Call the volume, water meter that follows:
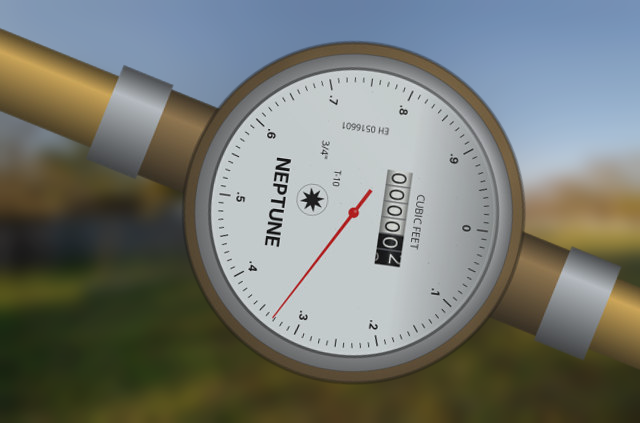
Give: 2.33 ft³
